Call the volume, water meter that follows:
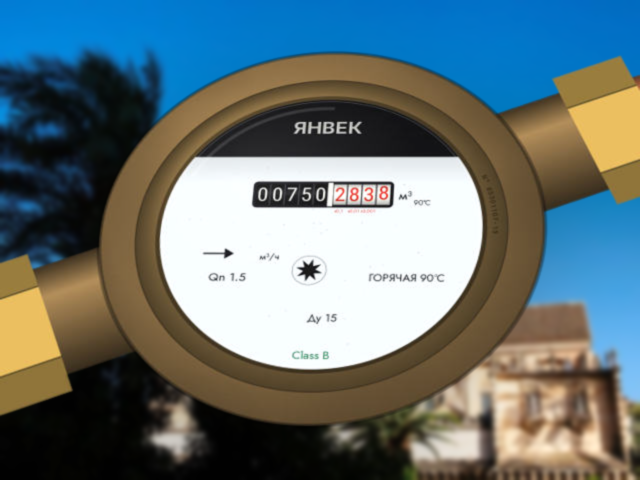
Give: 750.2838 m³
